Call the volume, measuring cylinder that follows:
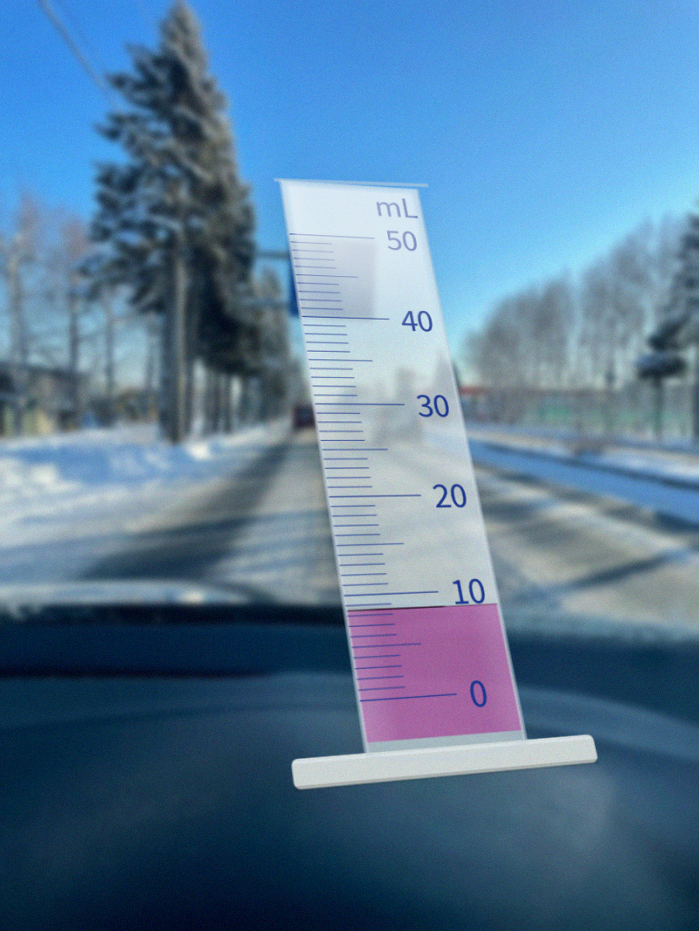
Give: 8.5 mL
